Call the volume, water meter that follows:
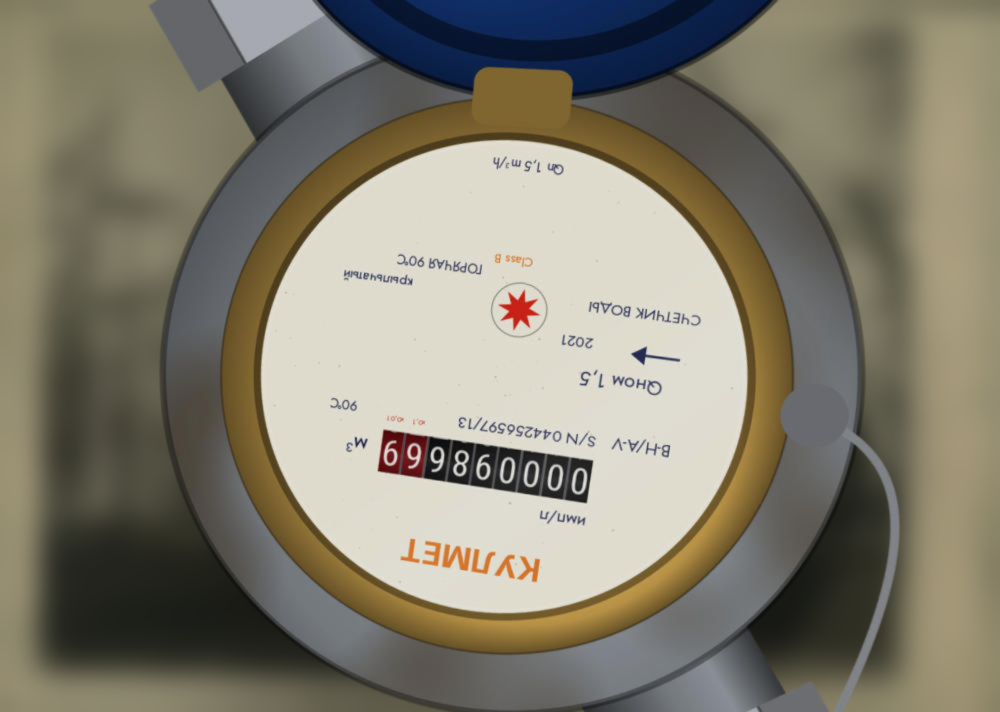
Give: 986.69 m³
